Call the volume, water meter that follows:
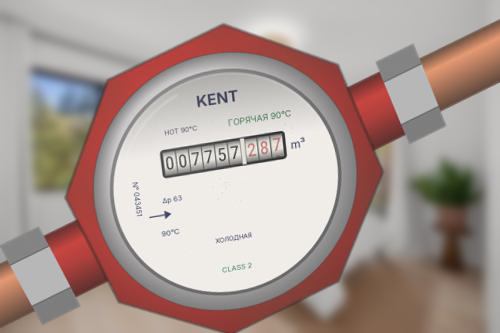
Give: 7757.287 m³
